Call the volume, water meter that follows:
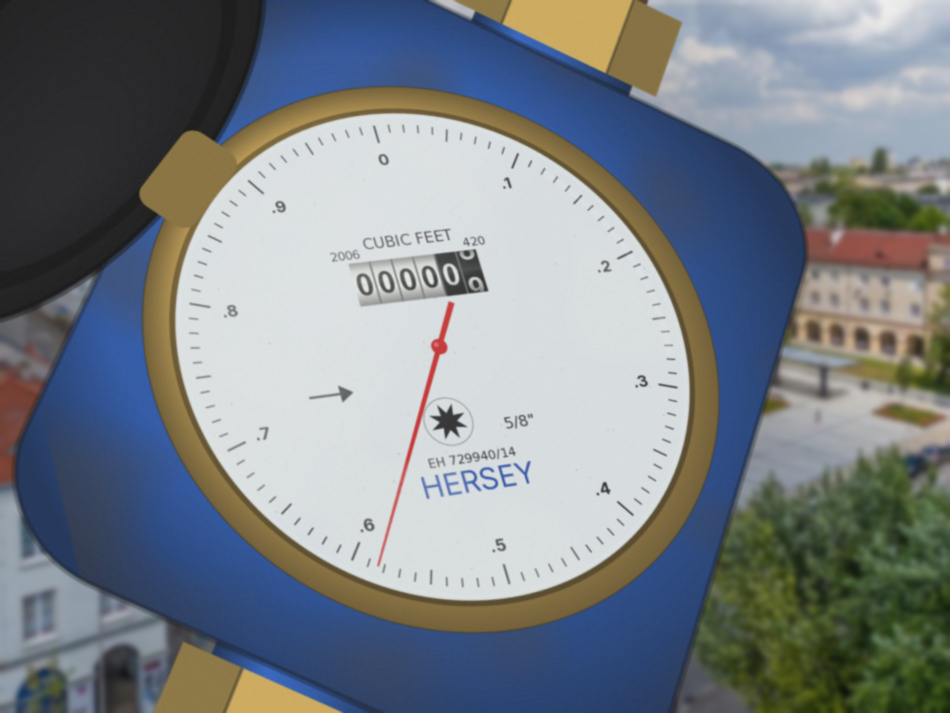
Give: 8.58 ft³
